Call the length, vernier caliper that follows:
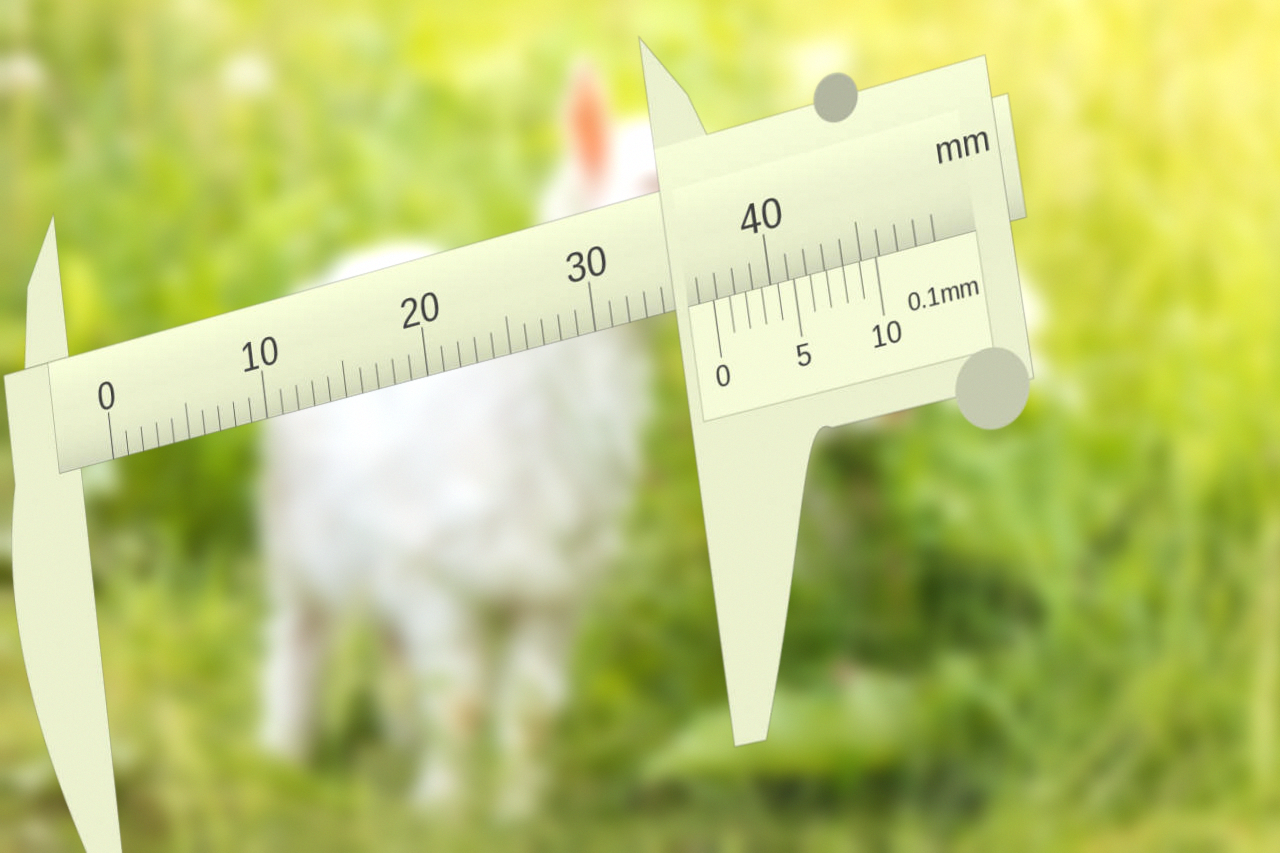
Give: 36.8 mm
